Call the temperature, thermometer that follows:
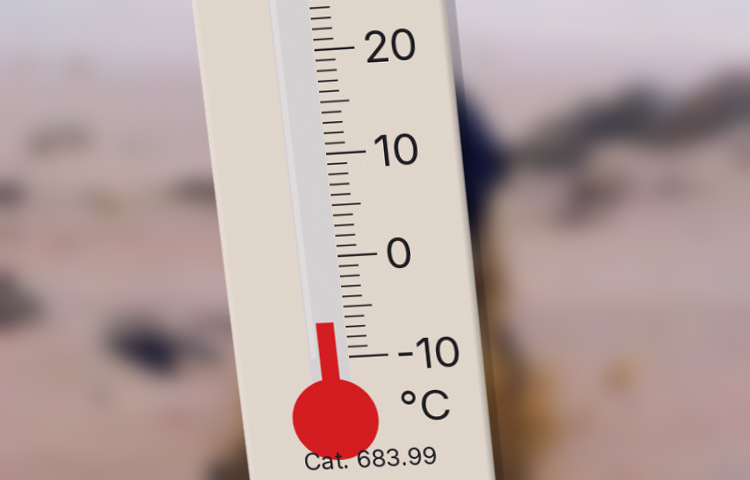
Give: -6.5 °C
